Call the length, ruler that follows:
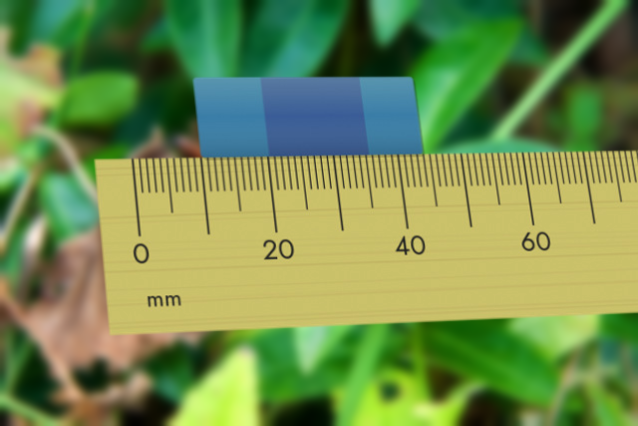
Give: 34 mm
